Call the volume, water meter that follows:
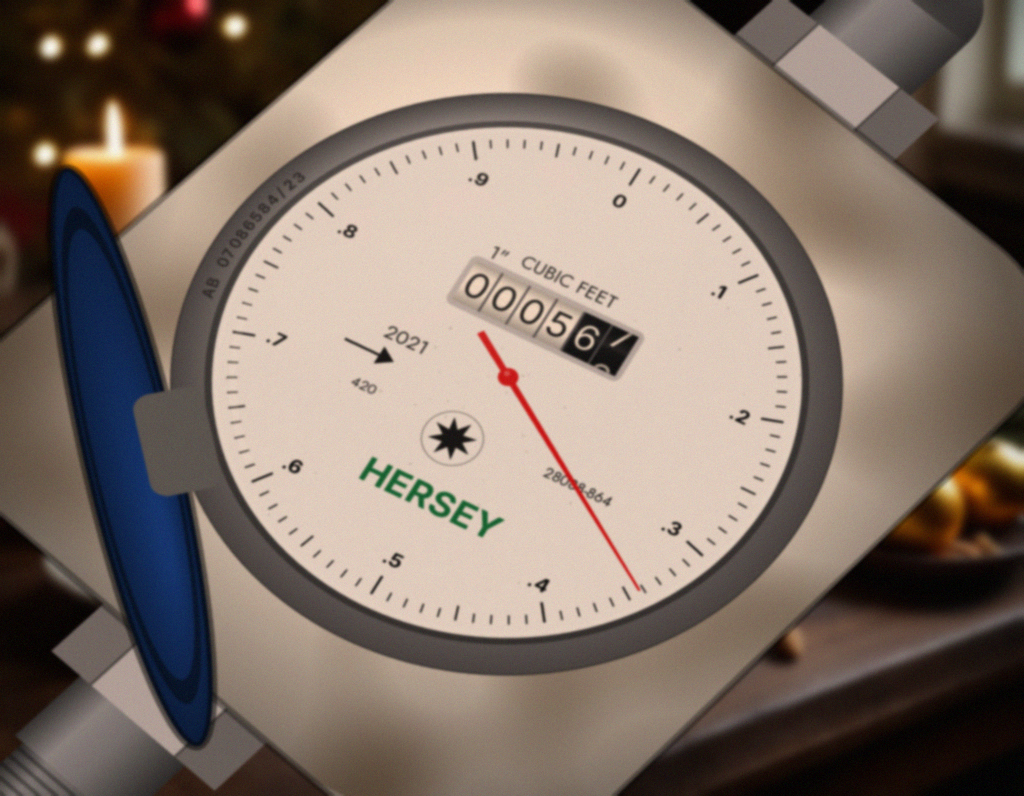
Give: 567.34 ft³
